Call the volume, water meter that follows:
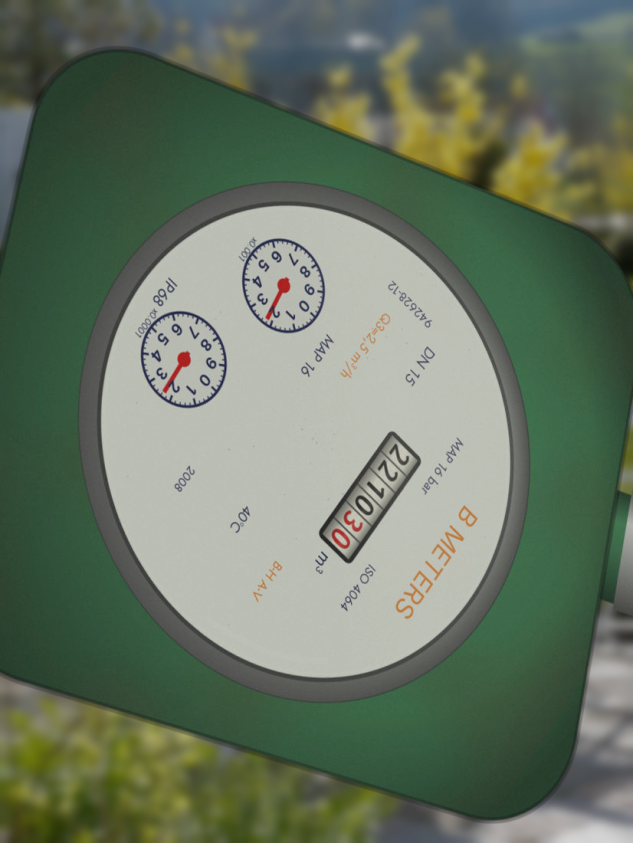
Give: 2210.3022 m³
